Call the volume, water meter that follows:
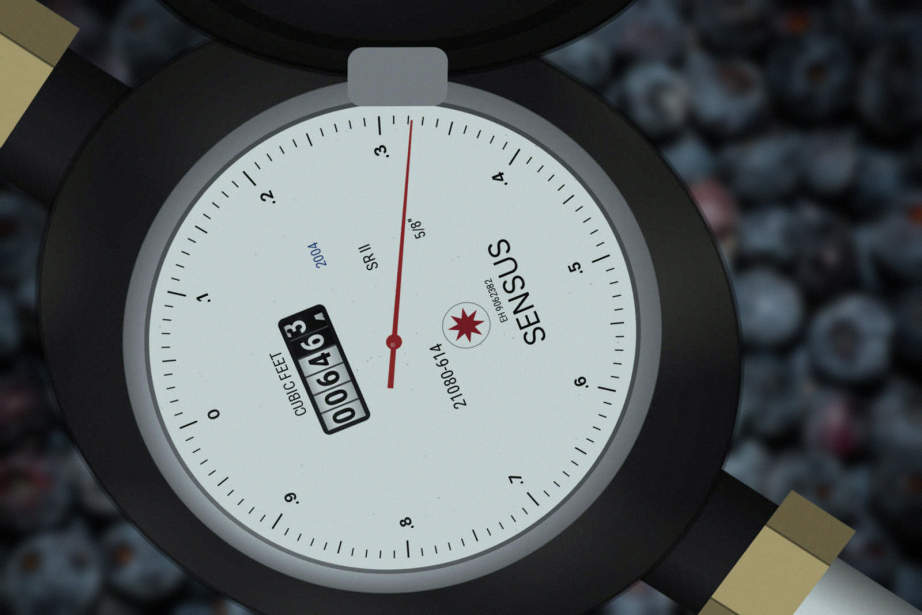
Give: 6463.32 ft³
